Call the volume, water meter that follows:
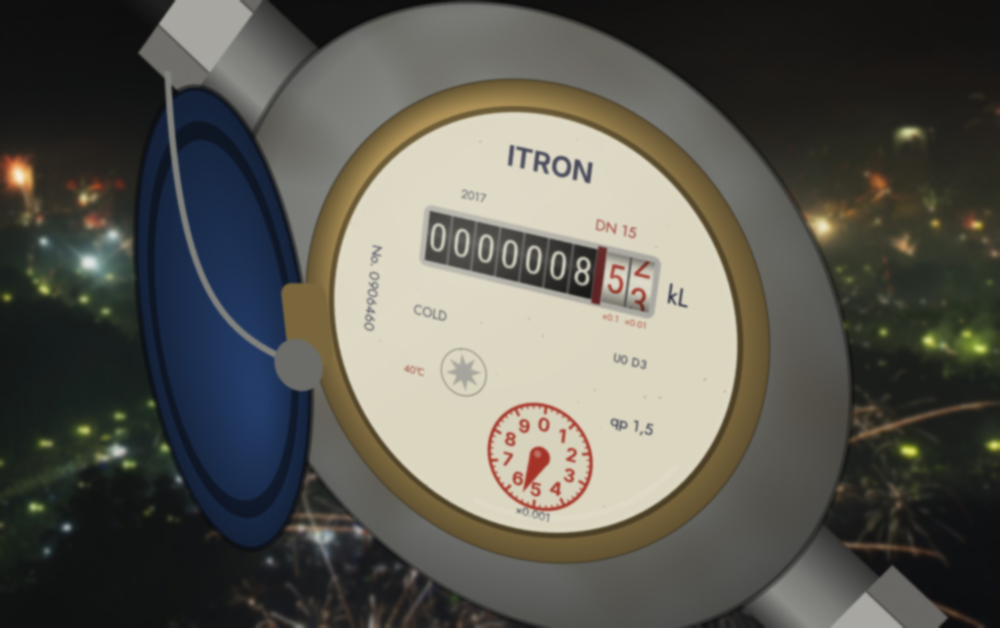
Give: 8.525 kL
